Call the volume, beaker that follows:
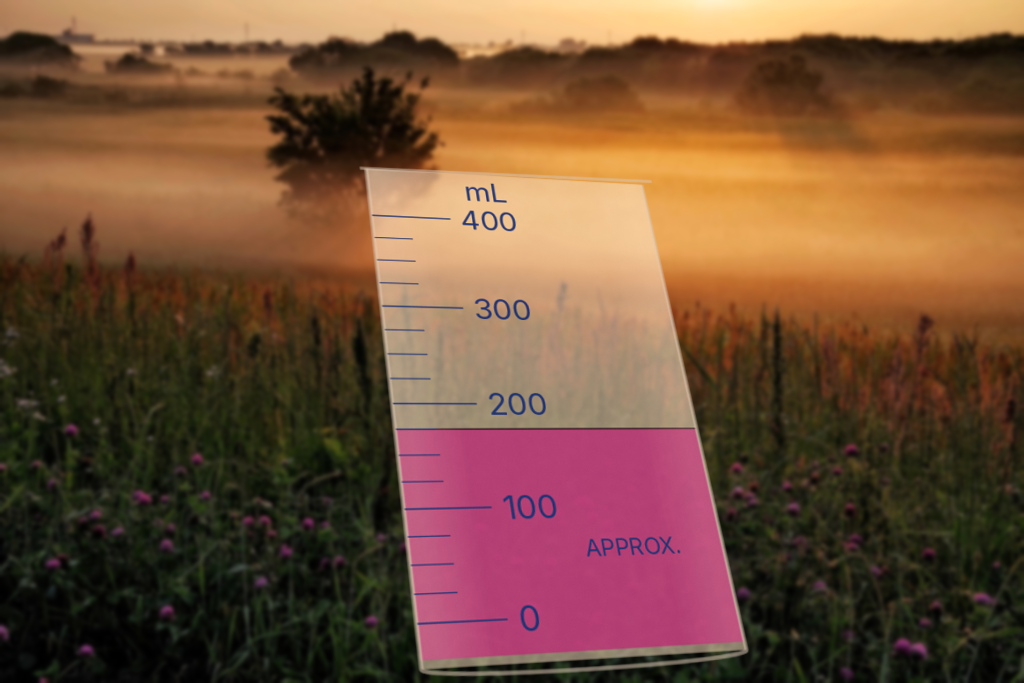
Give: 175 mL
